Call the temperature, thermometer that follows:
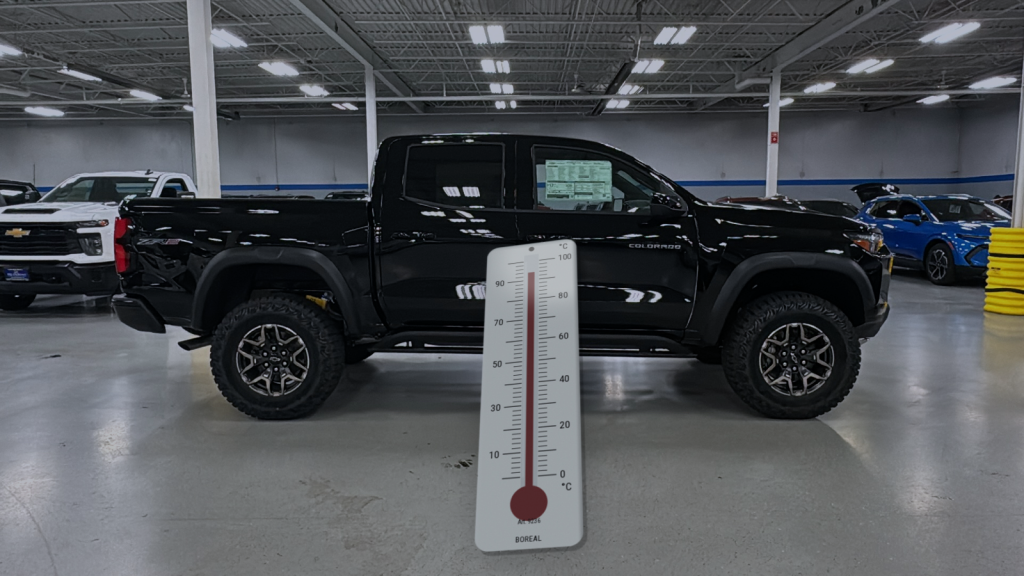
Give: 94 °C
